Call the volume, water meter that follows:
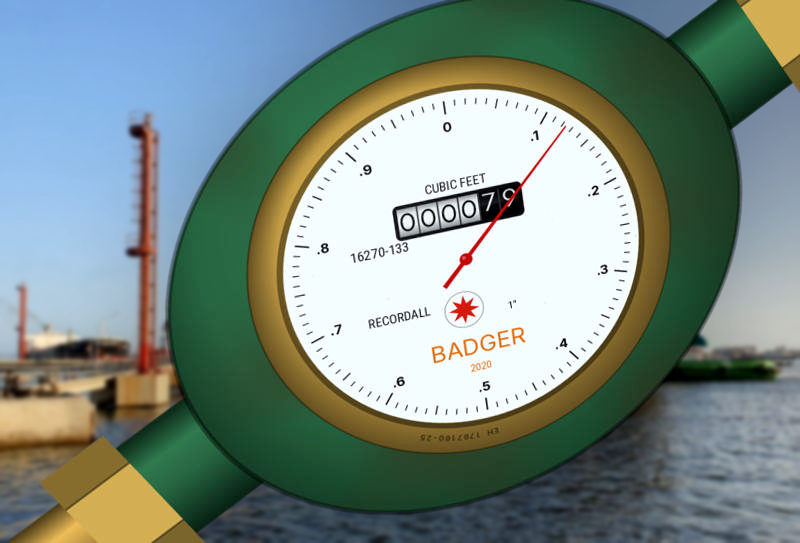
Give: 79.12 ft³
